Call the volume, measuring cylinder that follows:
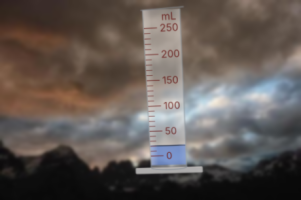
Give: 20 mL
